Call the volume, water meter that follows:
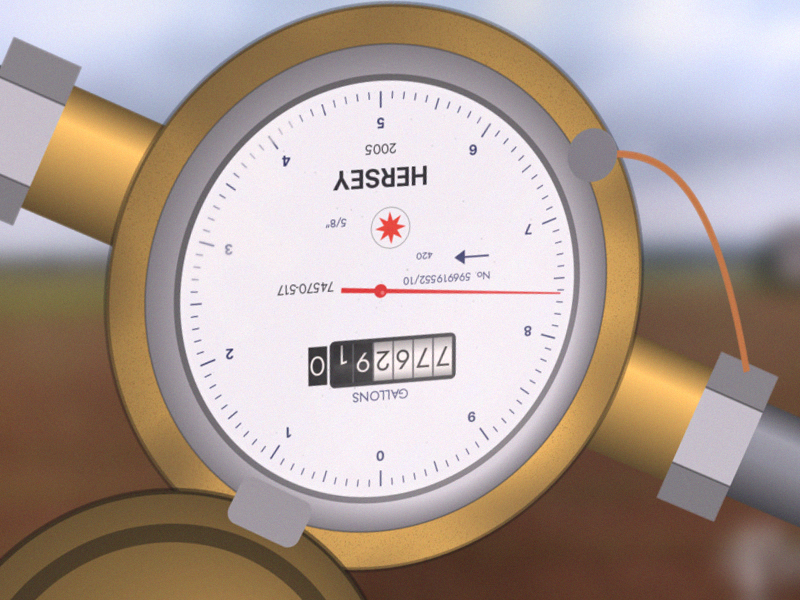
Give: 7762907.6 gal
